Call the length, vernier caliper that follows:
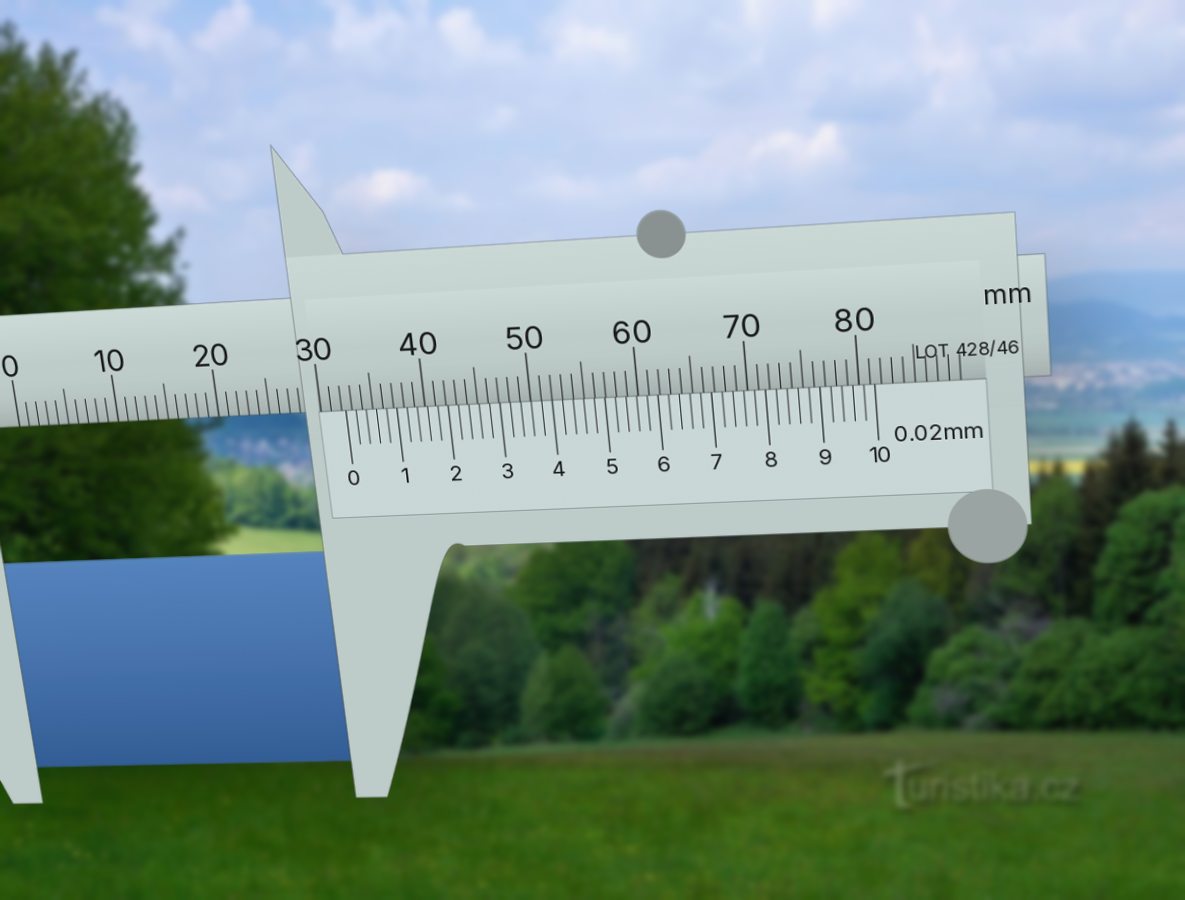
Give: 32.4 mm
